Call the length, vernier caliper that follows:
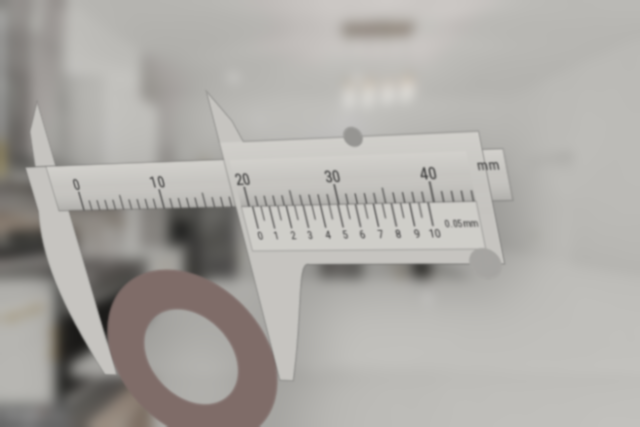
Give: 20.4 mm
